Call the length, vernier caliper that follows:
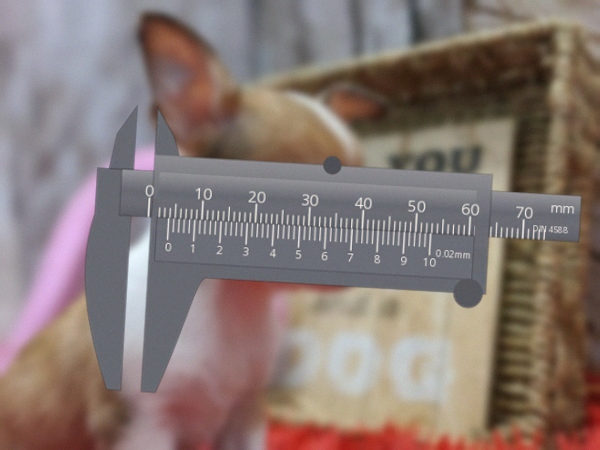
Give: 3.8 mm
